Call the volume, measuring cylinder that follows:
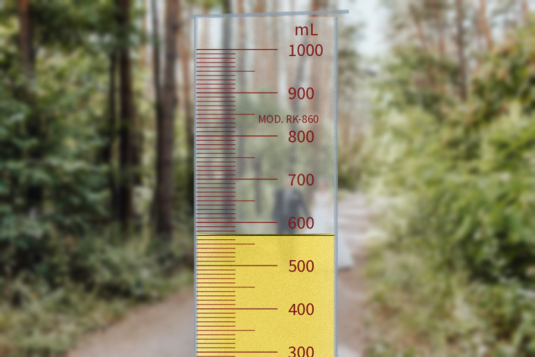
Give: 570 mL
